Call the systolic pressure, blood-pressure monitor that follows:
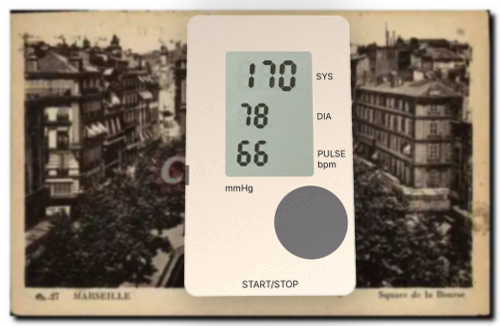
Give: 170 mmHg
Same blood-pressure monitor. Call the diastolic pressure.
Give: 78 mmHg
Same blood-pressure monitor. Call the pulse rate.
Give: 66 bpm
